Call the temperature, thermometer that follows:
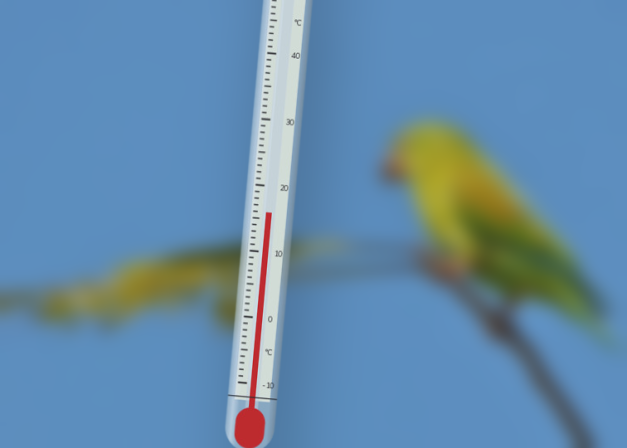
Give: 16 °C
